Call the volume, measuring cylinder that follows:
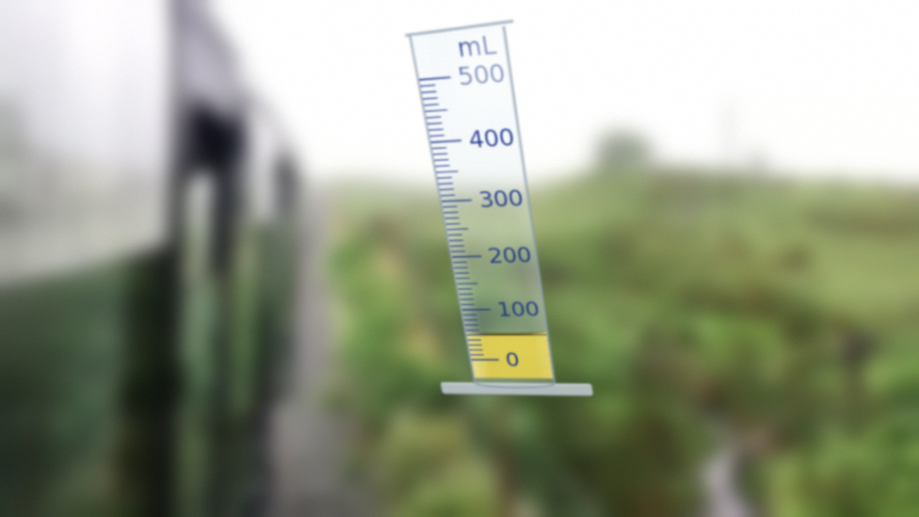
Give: 50 mL
